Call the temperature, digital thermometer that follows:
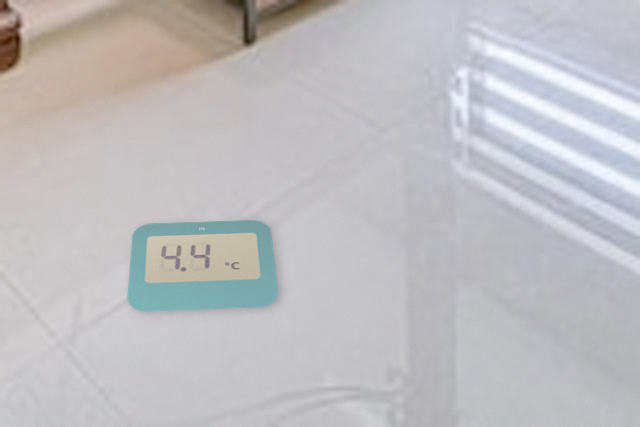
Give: 4.4 °C
